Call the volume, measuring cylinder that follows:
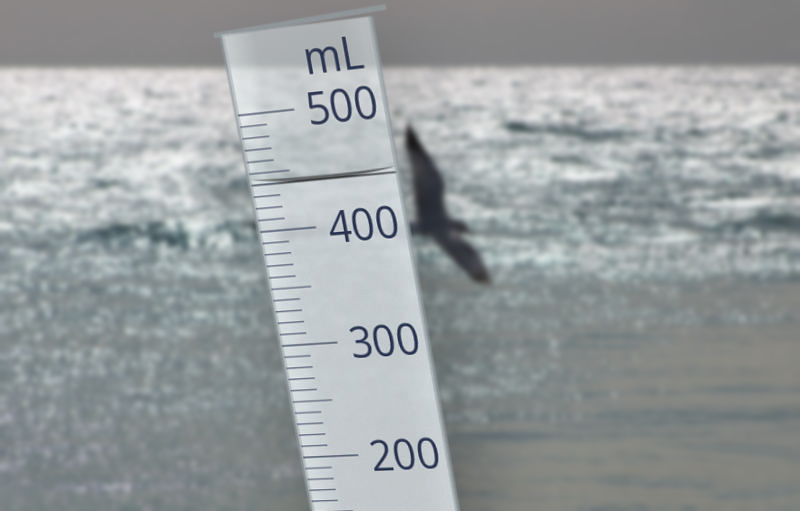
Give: 440 mL
